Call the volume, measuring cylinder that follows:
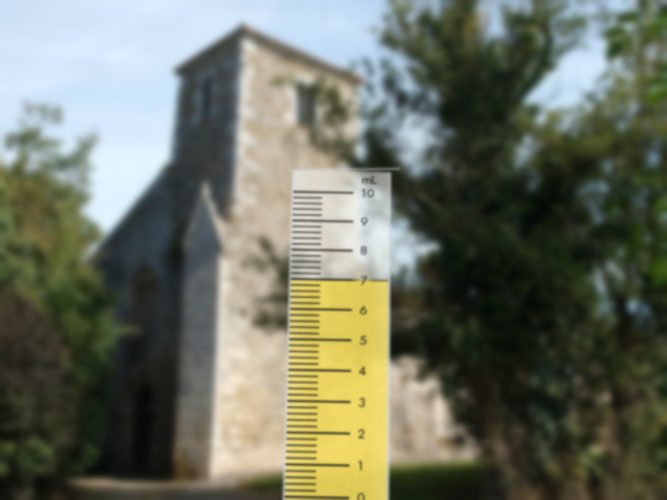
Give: 7 mL
